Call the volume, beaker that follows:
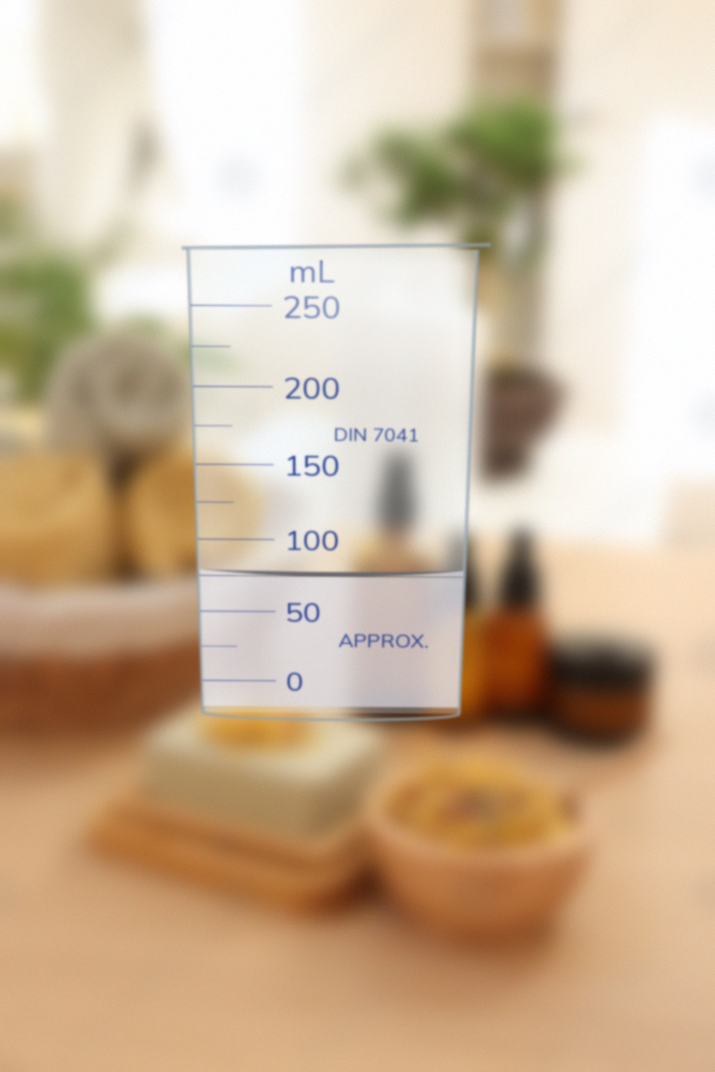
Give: 75 mL
